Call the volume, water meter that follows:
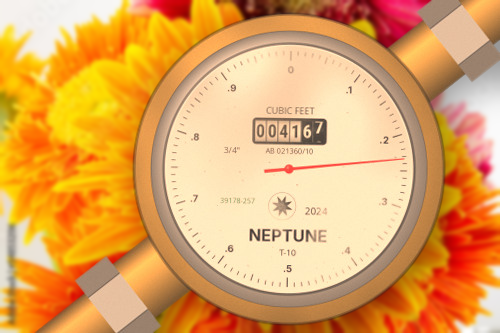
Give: 4167.23 ft³
